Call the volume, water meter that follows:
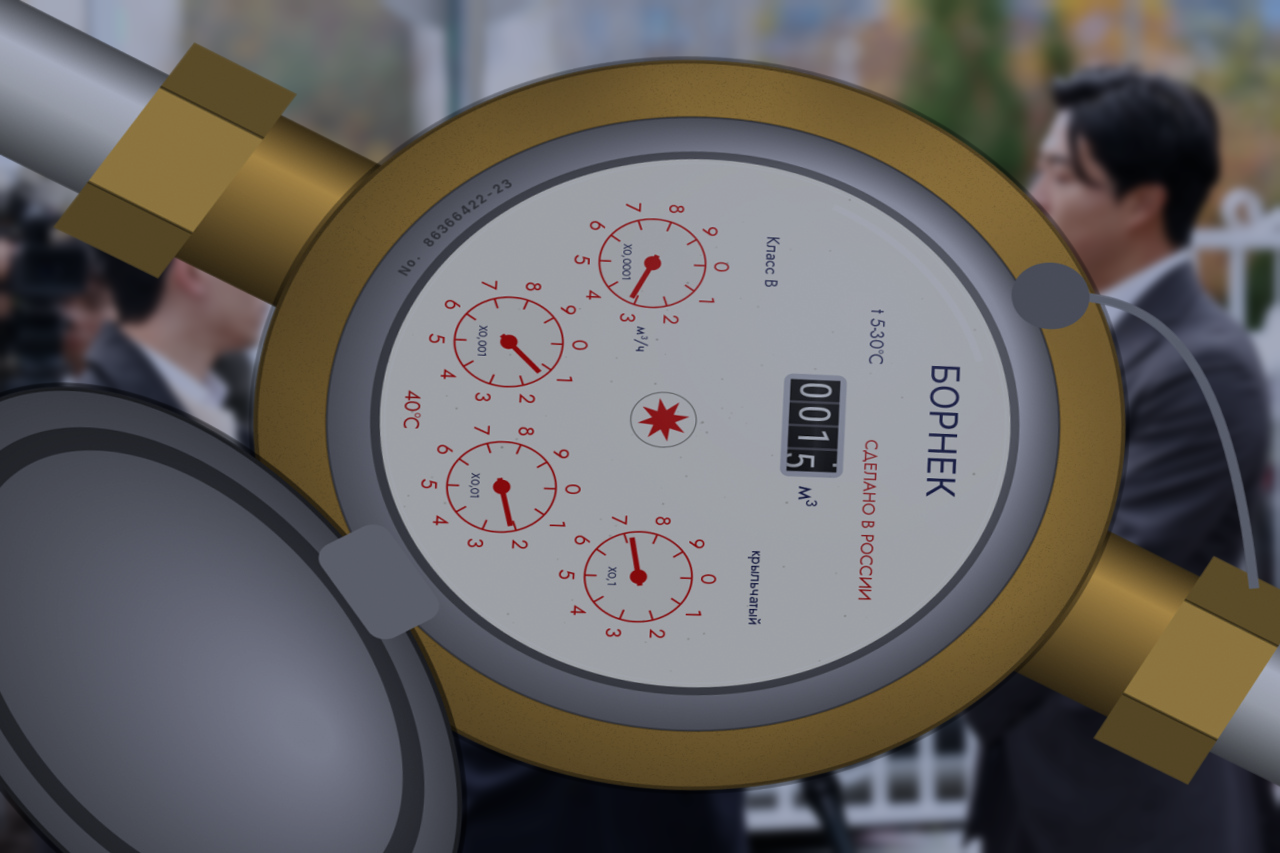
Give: 14.7213 m³
